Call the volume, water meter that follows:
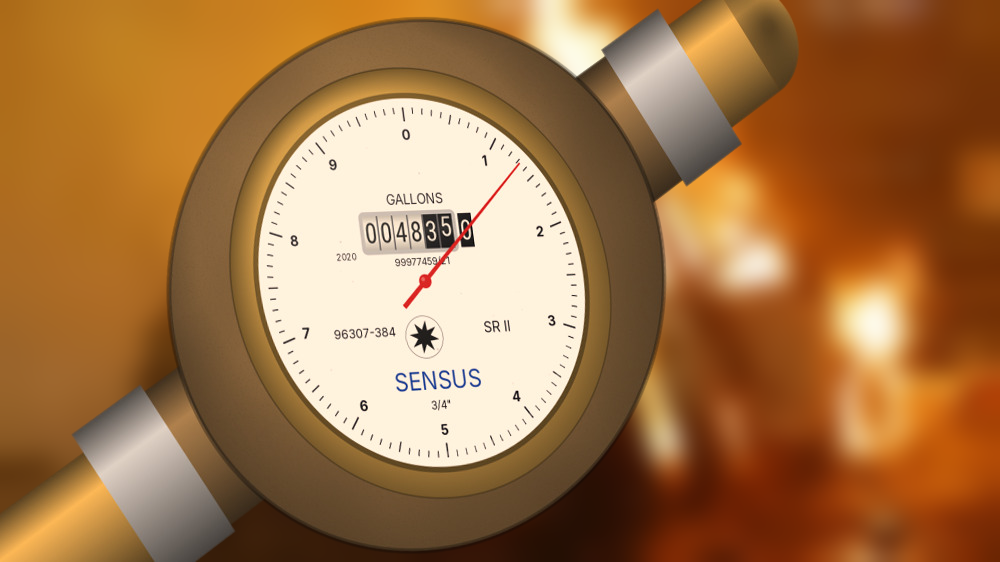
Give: 48351.3 gal
